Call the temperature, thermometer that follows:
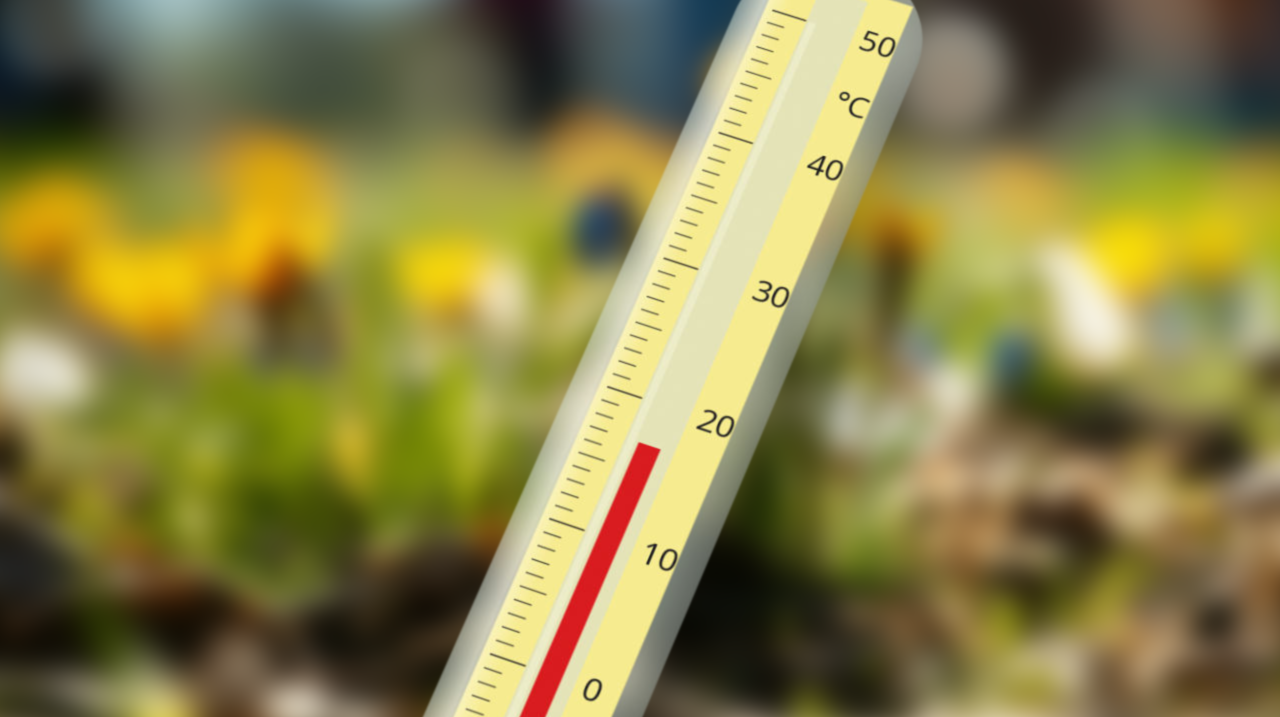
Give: 17 °C
